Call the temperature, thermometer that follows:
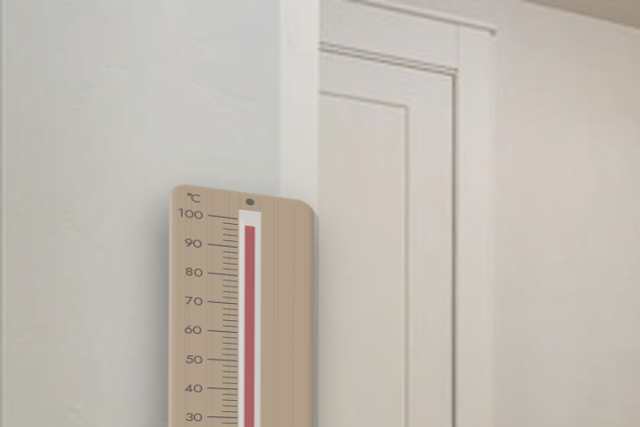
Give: 98 °C
